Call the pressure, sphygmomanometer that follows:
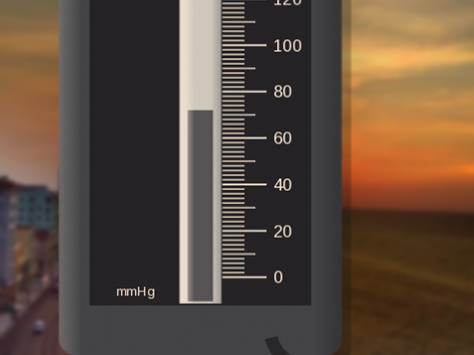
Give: 72 mmHg
